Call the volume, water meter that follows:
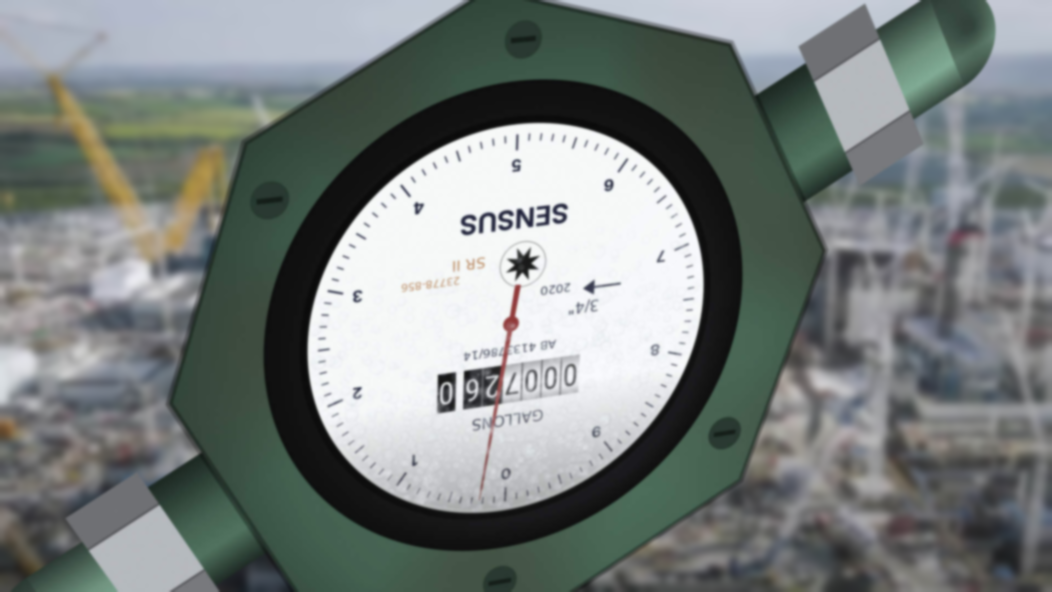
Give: 7260.2 gal
